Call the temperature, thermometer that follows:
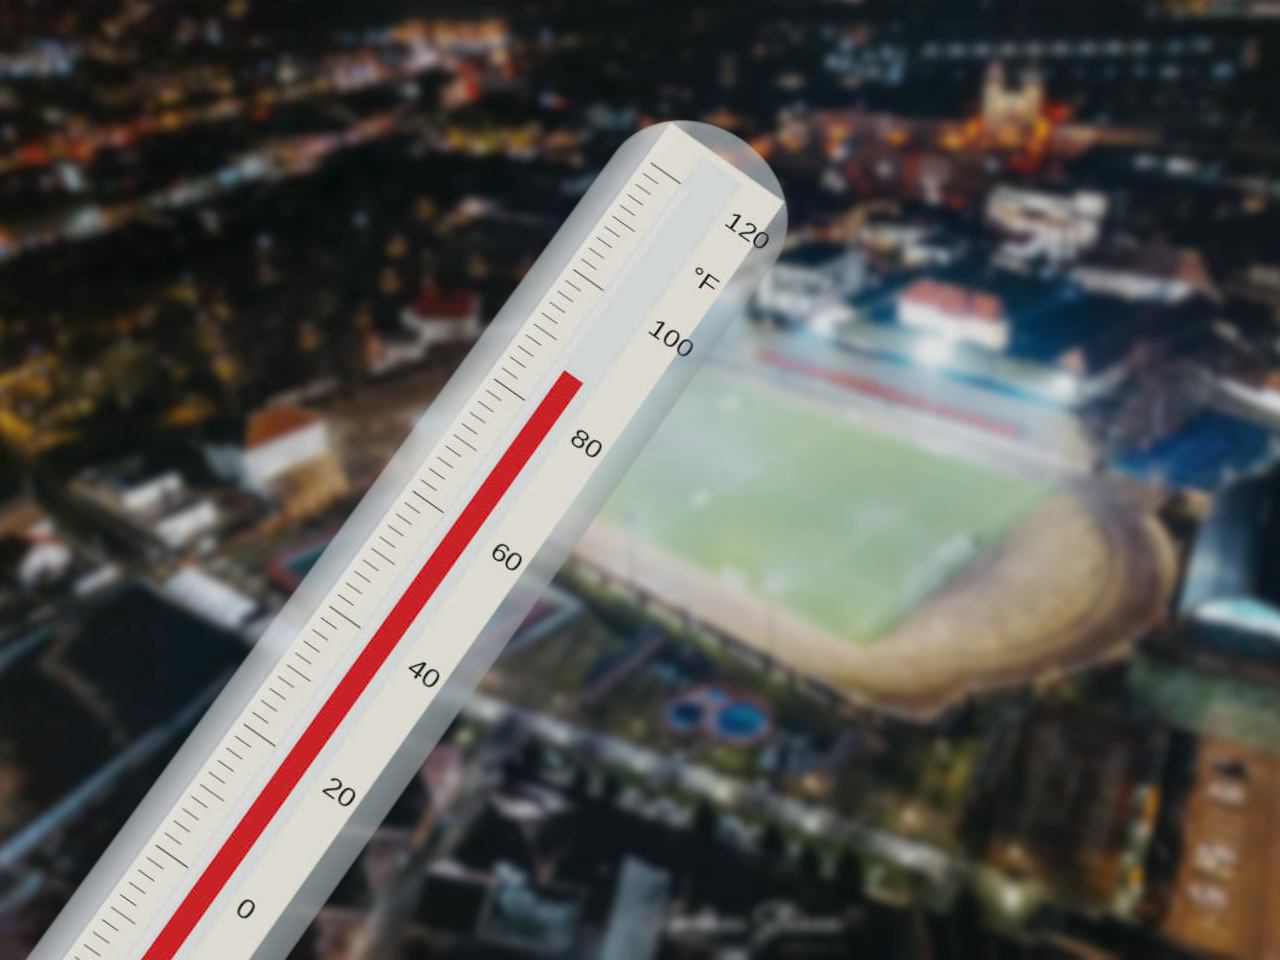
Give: 87 °F
